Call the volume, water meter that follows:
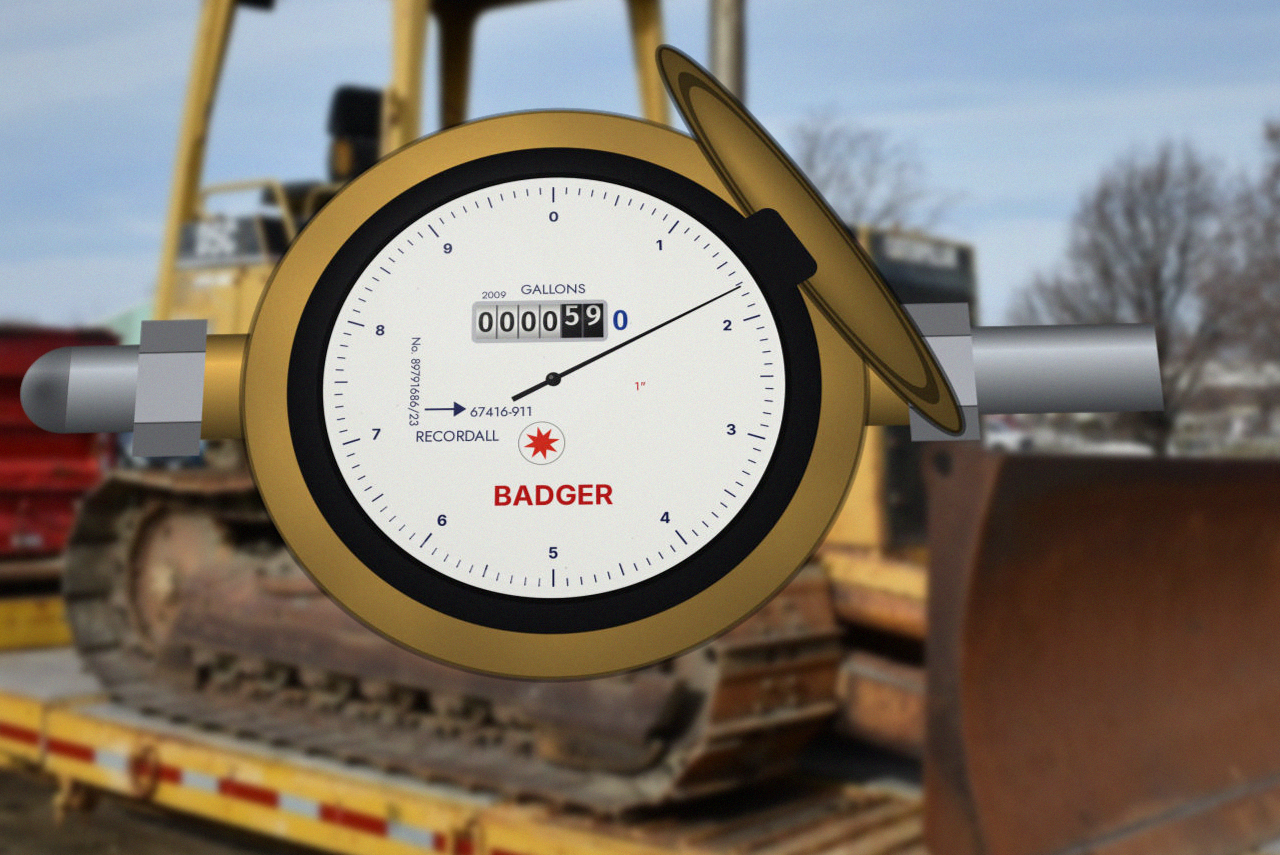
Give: 591.7 gal
